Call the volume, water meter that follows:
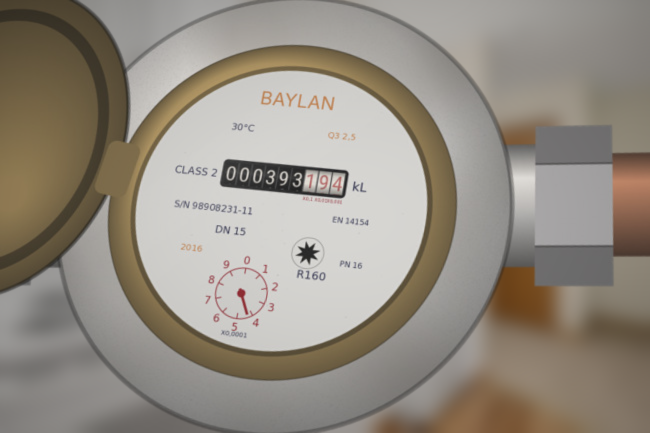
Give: 393.1944 kL
